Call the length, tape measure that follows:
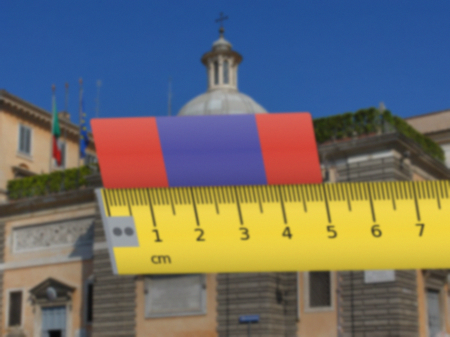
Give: 5 cm
